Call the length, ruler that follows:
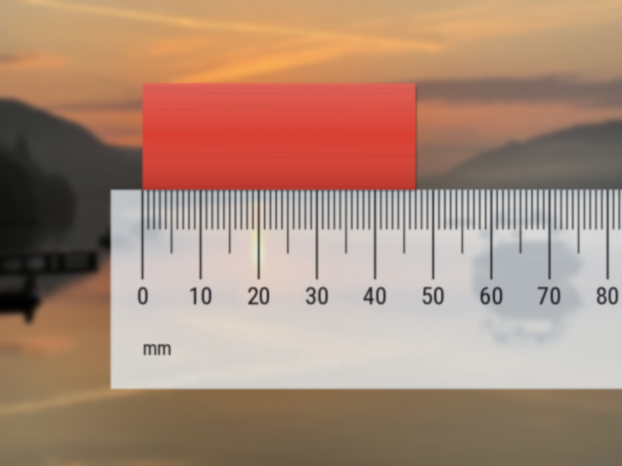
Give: 47 mm
